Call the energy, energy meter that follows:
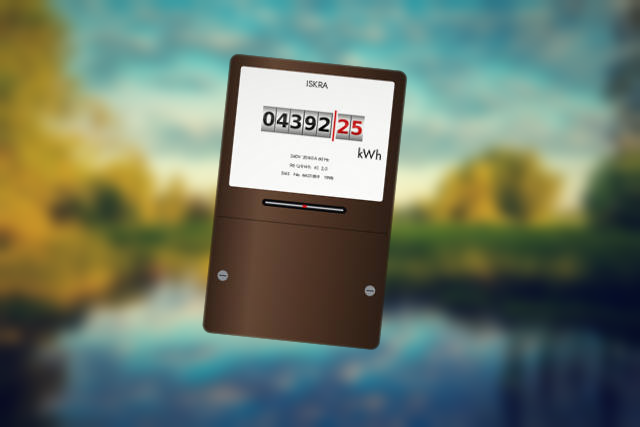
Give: 4392.25 kWh
